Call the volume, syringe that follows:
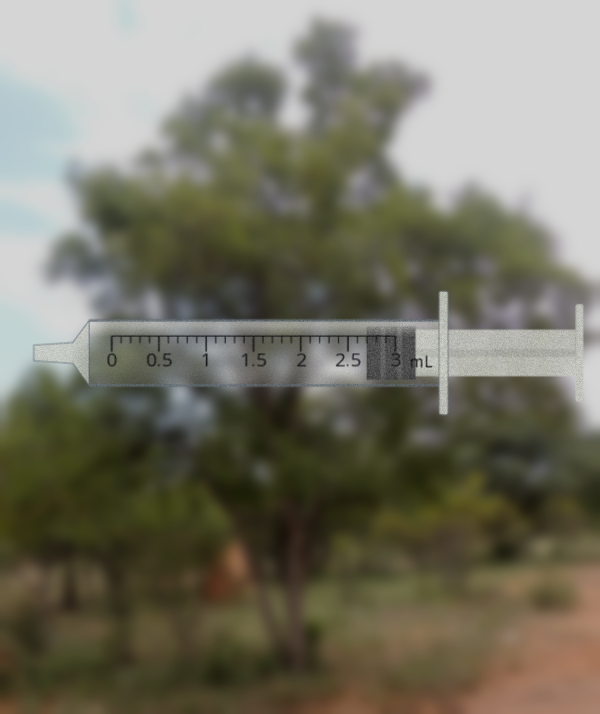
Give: 2.7 mL
